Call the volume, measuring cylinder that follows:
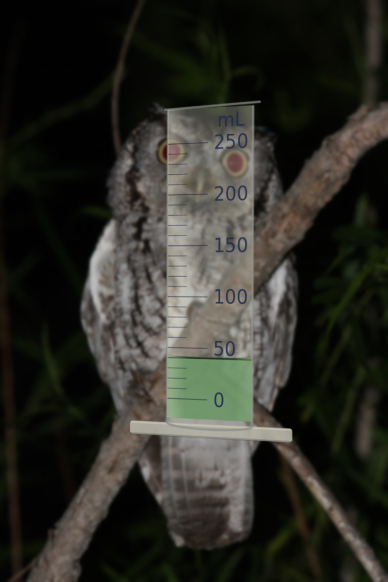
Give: 40 mL
